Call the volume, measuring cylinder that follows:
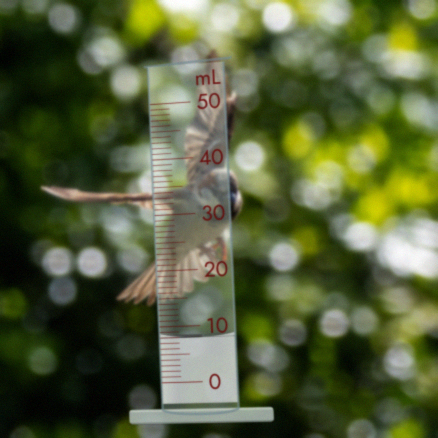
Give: 8 mL
